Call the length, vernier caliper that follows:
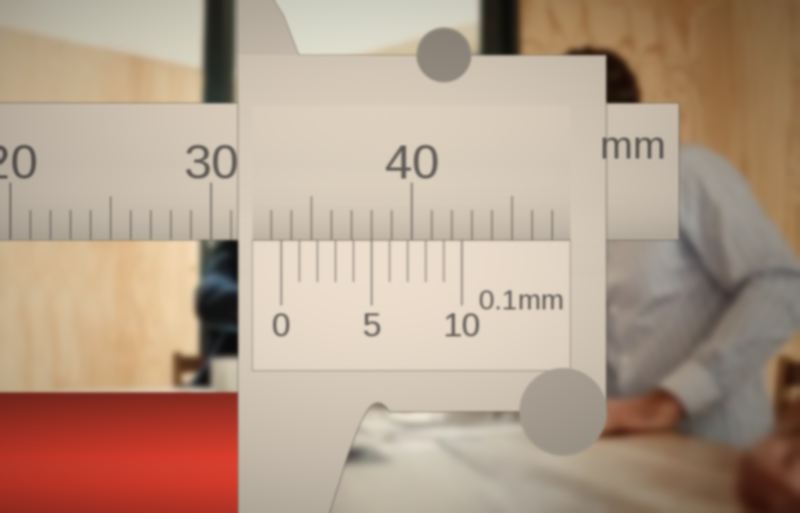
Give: 33.5 mm
